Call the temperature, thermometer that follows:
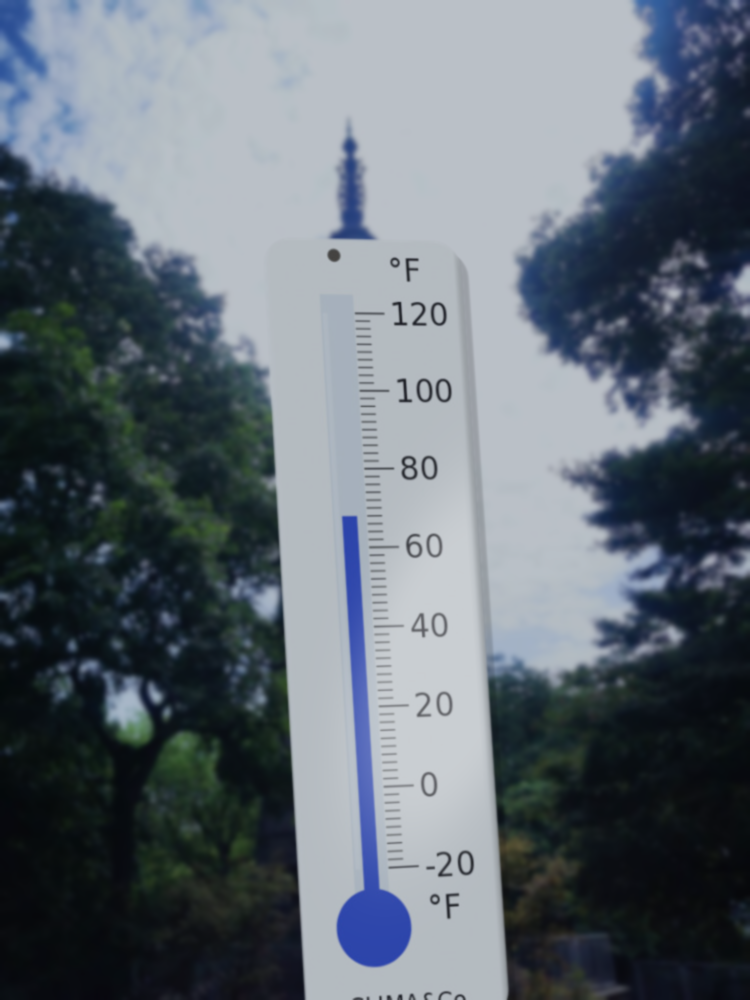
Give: 68 °F
